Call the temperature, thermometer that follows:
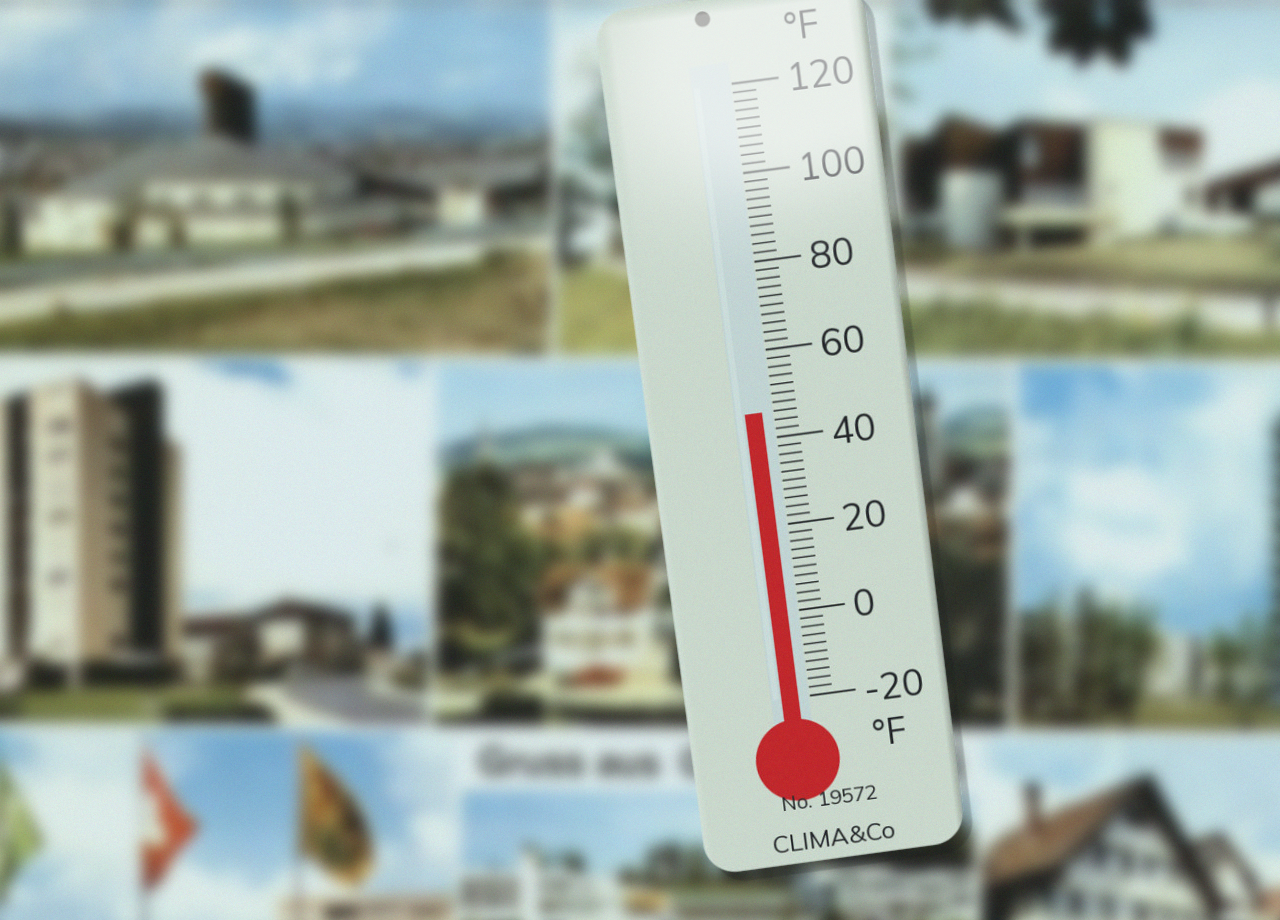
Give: 46 °F
